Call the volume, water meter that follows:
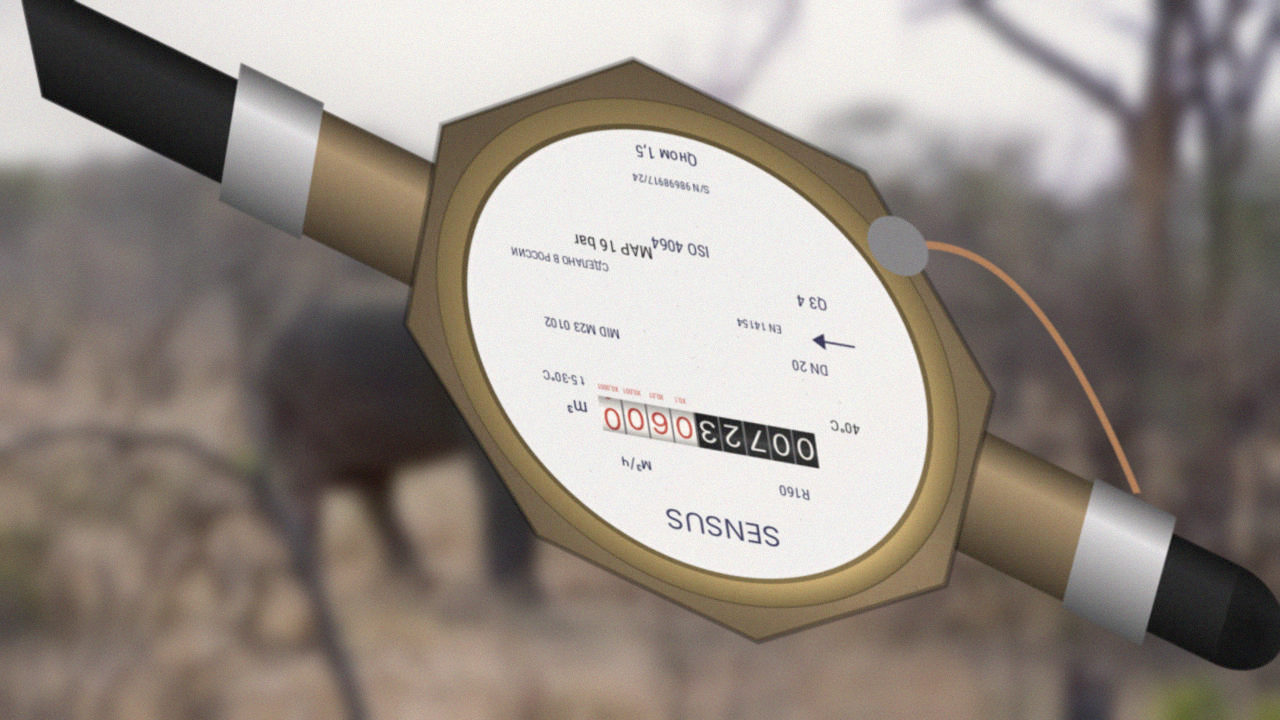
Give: 723.0600 m³
